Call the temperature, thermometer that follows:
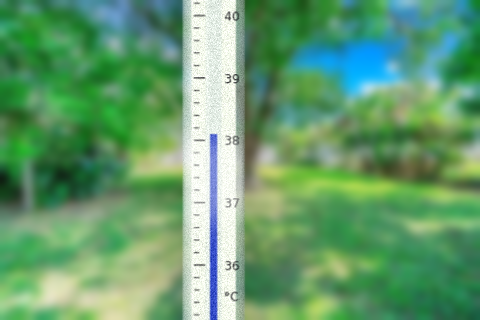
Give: 38.1 °C
